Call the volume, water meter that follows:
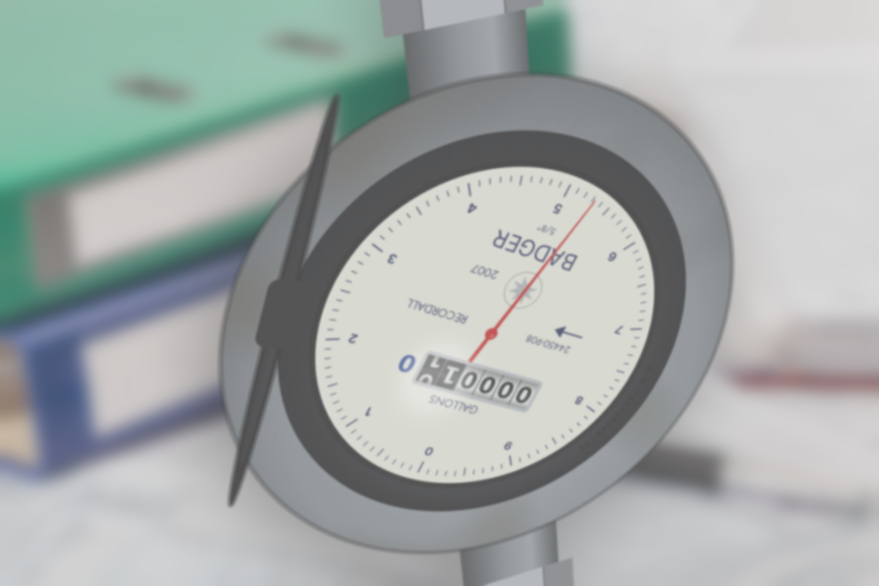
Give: 105.3 gal
